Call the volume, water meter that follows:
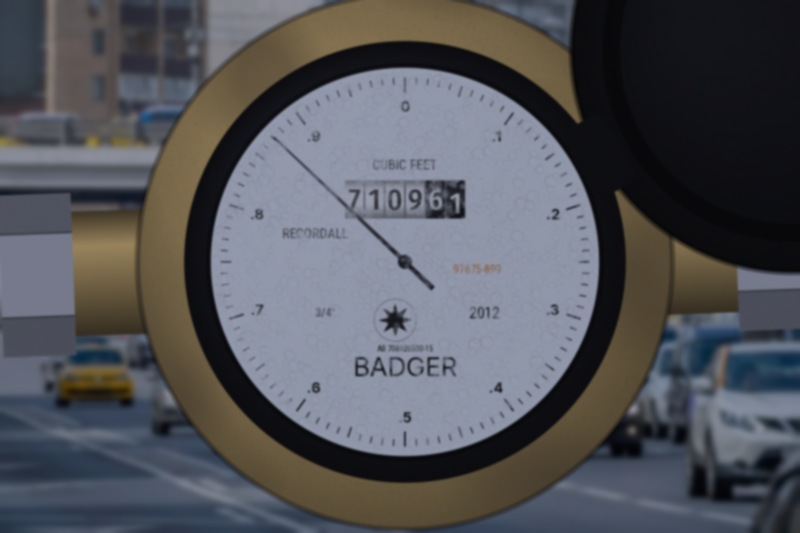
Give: 710960.87 ft³
